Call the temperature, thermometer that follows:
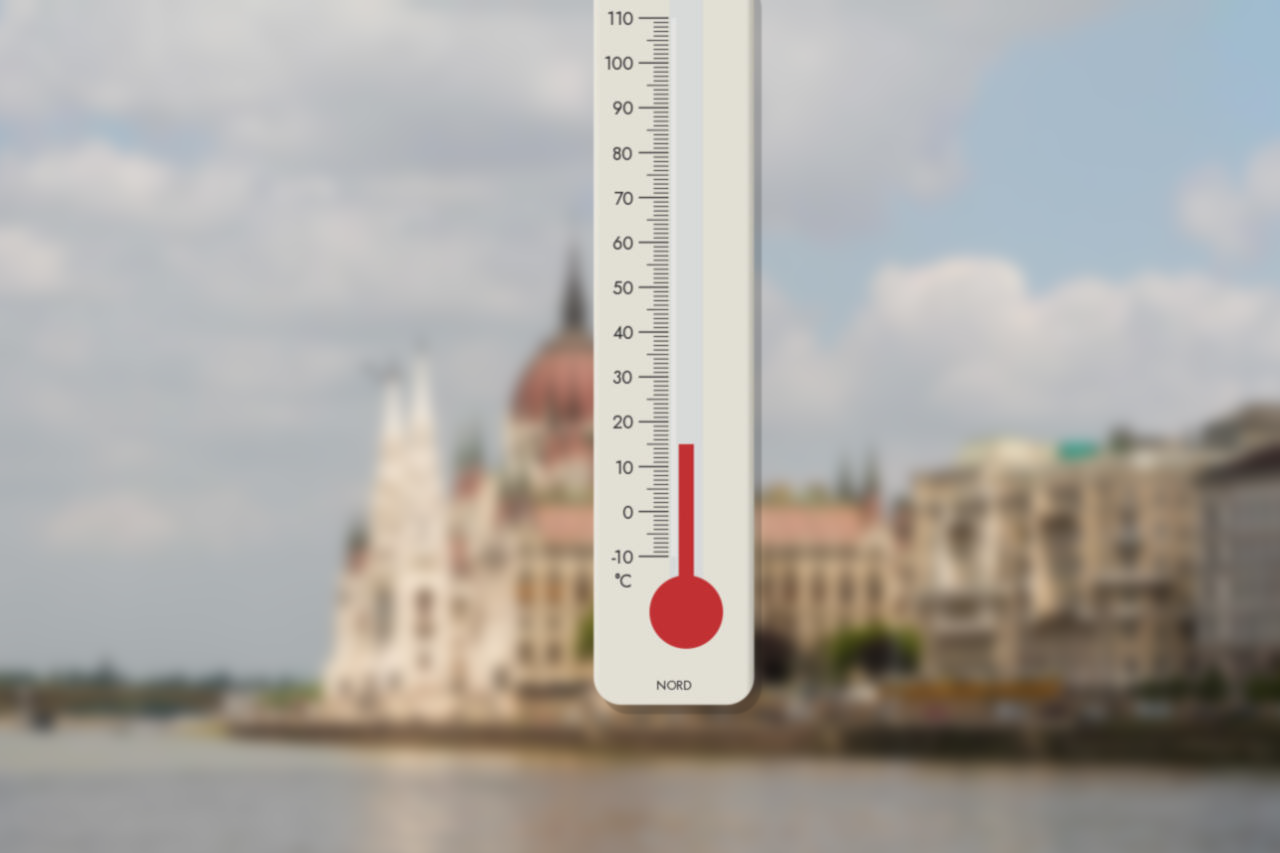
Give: 15 °C
